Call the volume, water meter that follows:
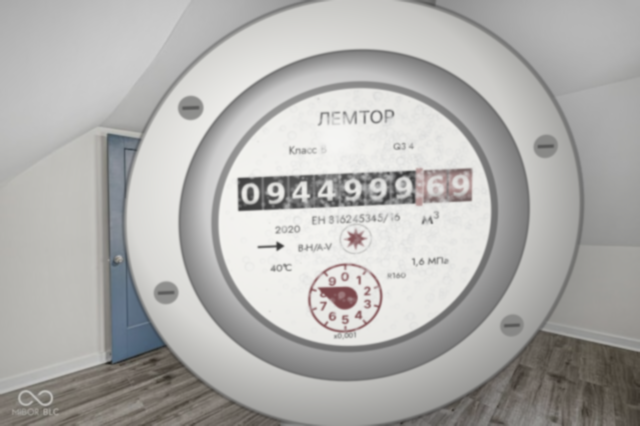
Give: 944999.698 m³
